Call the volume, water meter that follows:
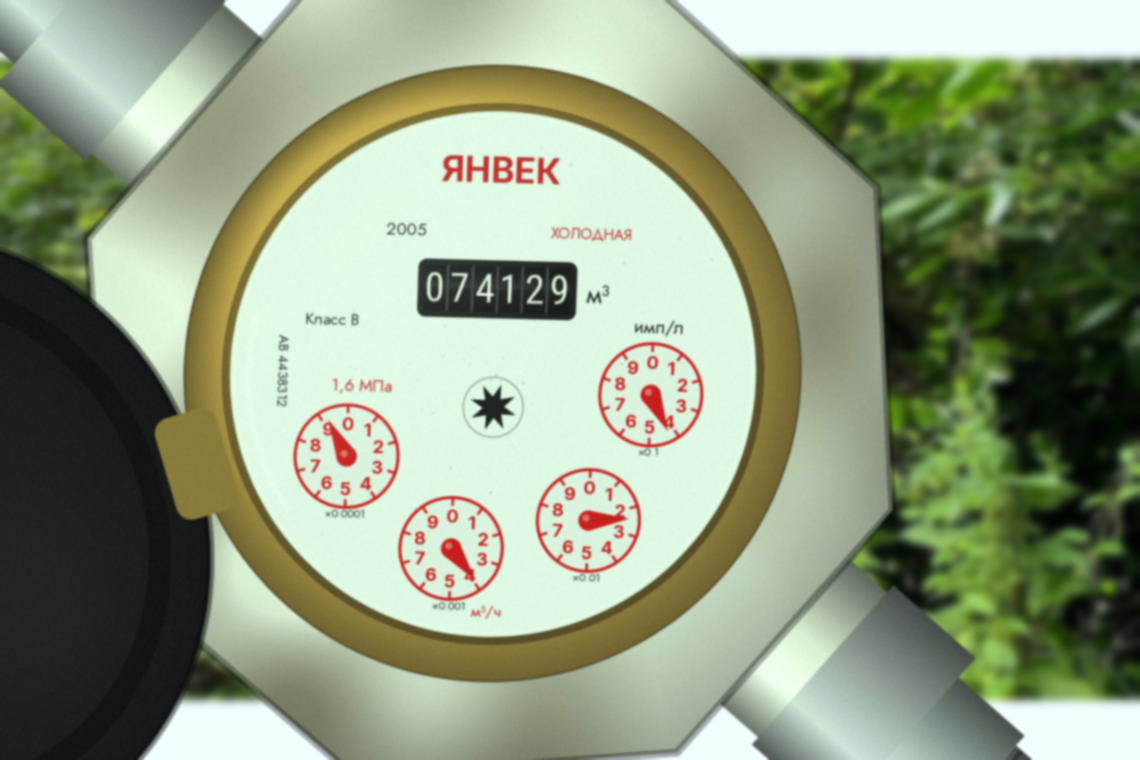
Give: 74129.4239 m³
